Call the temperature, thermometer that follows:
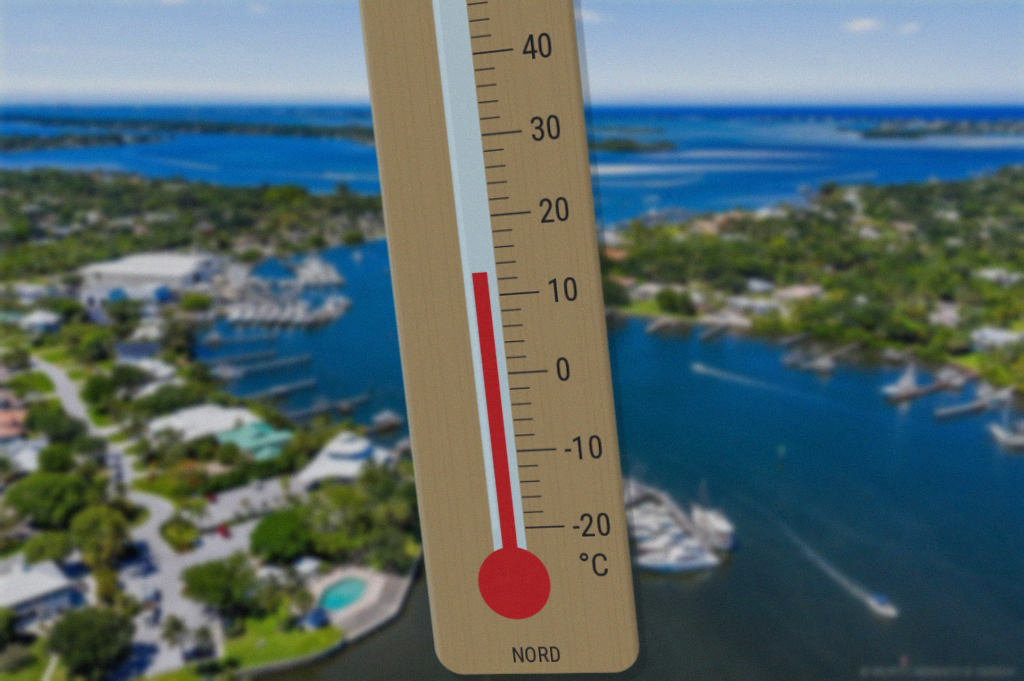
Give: 13 °C
